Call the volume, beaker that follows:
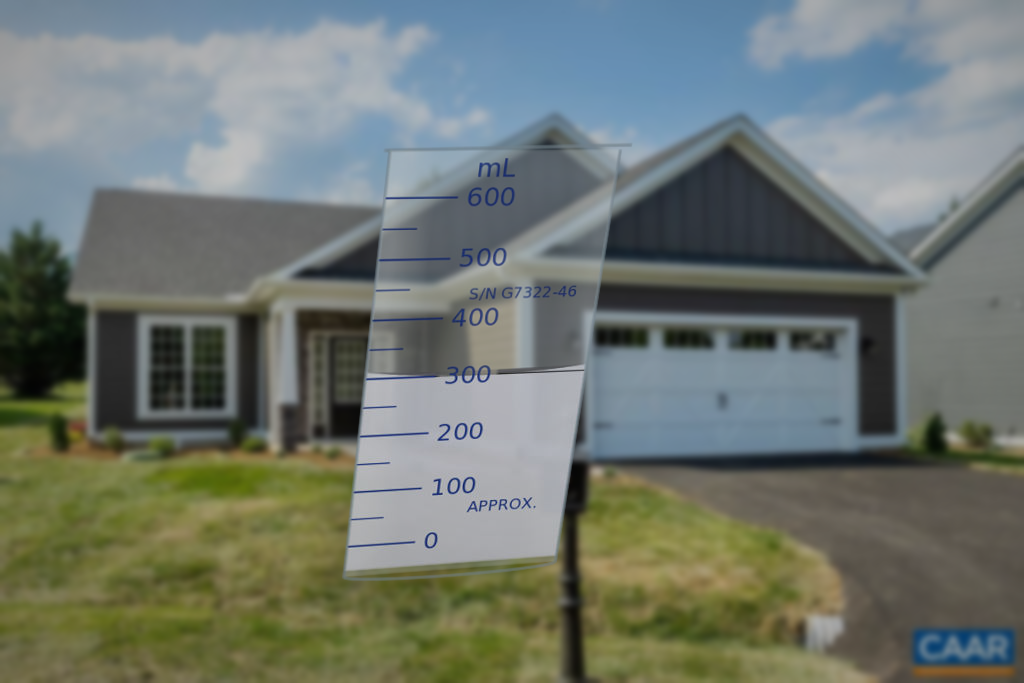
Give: 300 mL
